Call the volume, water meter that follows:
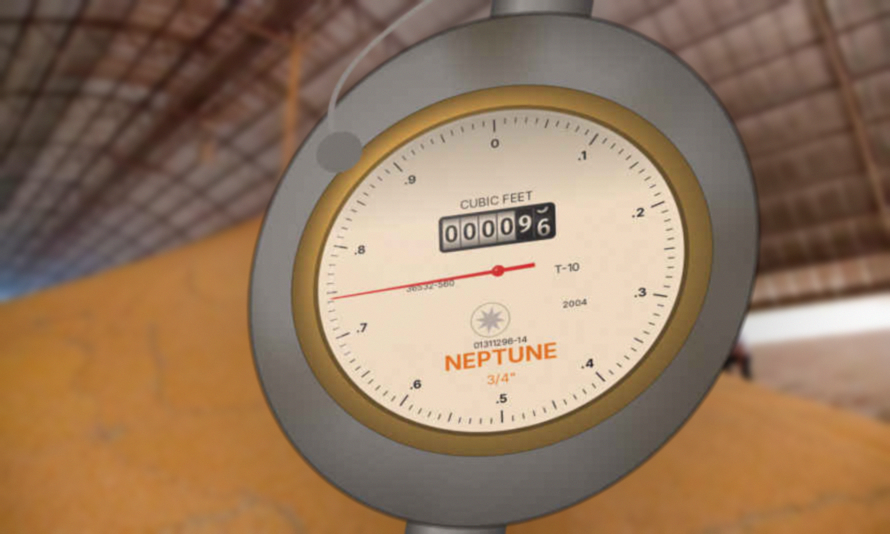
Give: 95.74 ft³
